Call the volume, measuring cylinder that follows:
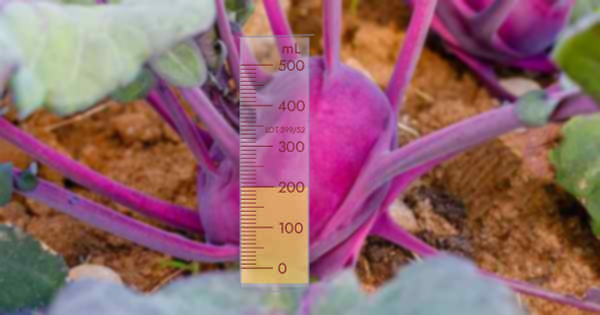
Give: 200 mL
